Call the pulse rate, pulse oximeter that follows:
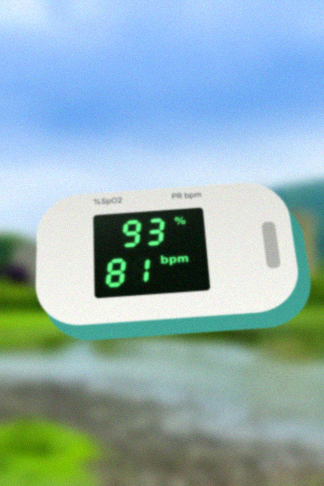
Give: 81 bpm
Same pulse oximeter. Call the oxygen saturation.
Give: 93 %
